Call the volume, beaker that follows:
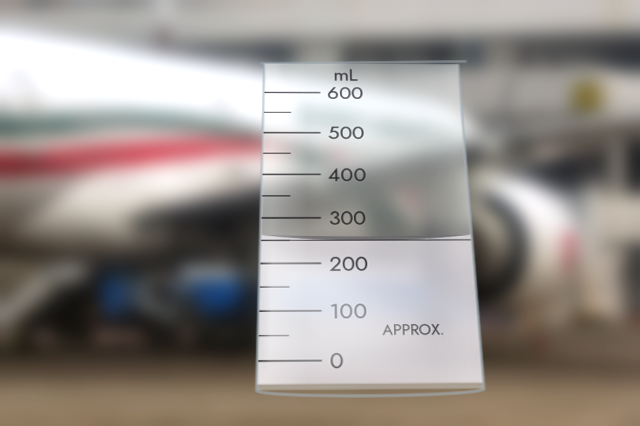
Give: 250 mL
